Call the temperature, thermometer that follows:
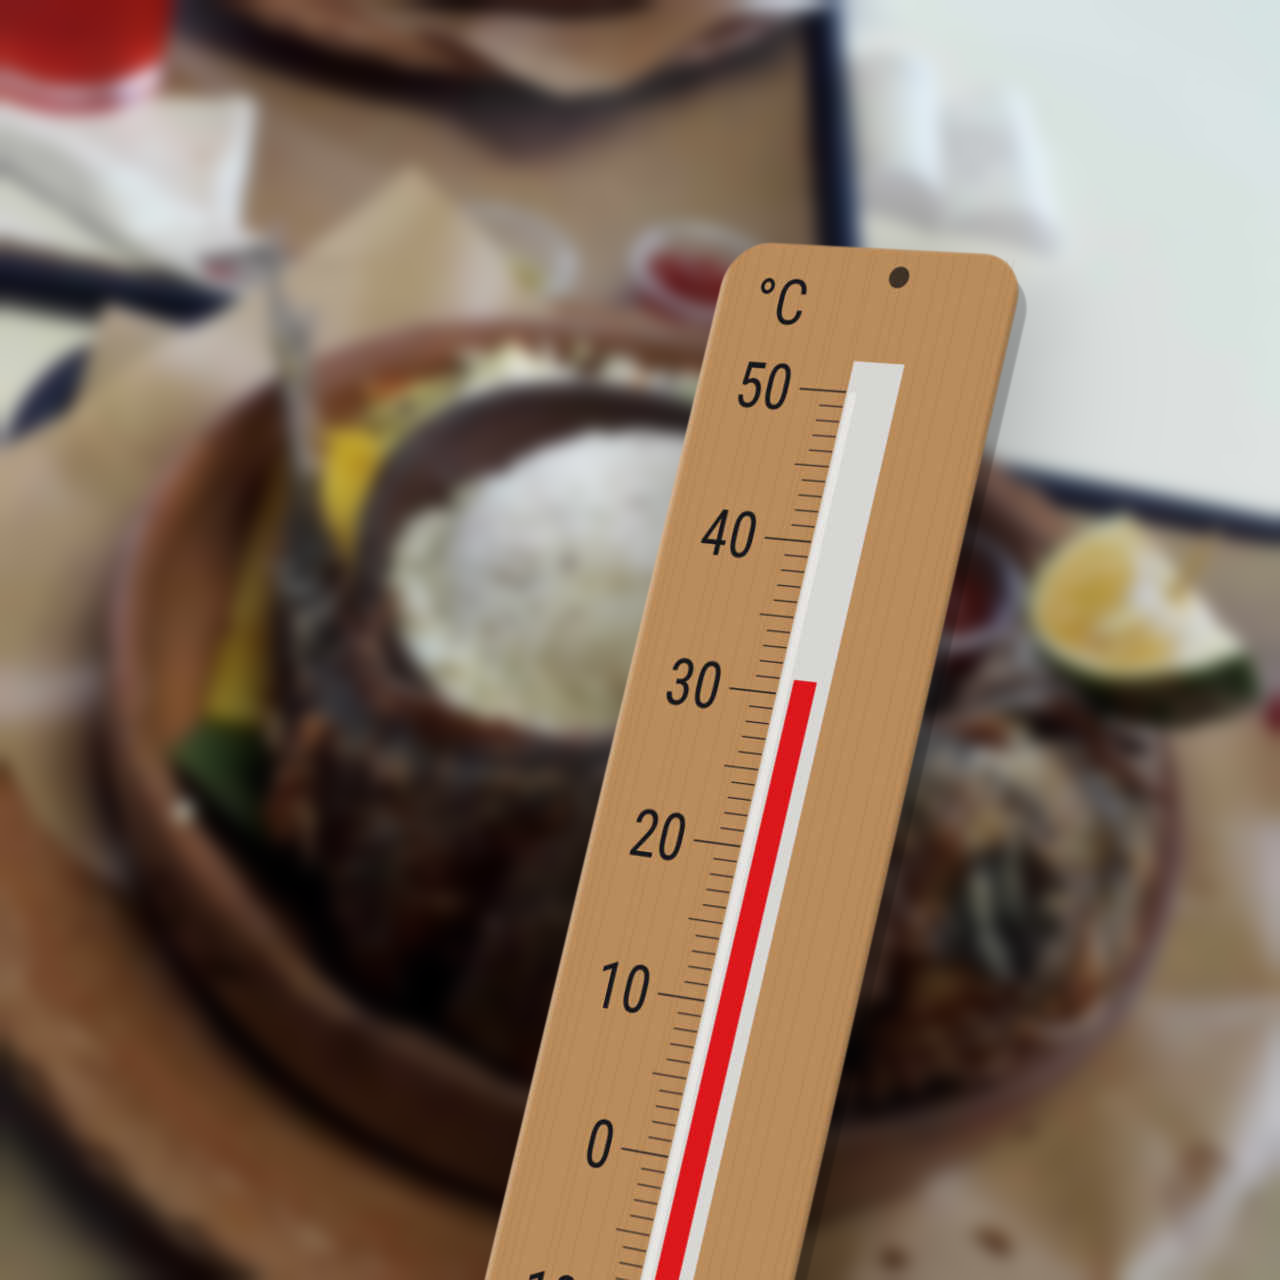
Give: 31 °C
